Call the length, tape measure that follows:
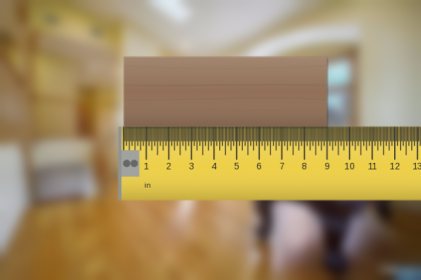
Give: 9 in
